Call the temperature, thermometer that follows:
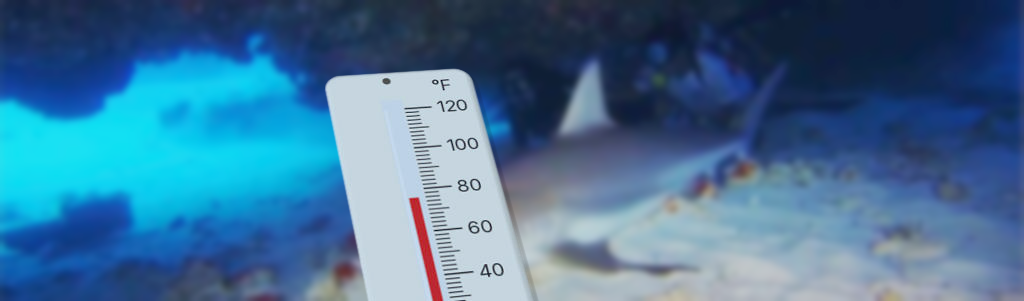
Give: 76 °F
